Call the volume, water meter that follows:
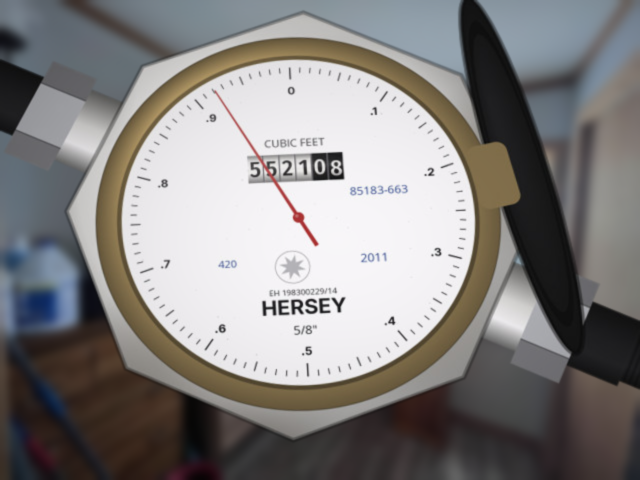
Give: 552107.92 ft³
